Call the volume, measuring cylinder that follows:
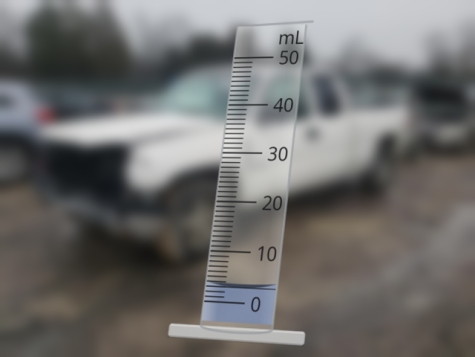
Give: 3 mL
